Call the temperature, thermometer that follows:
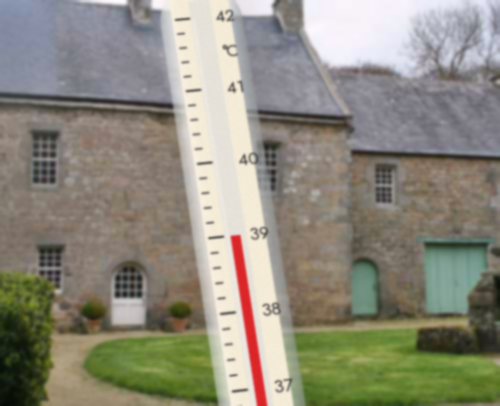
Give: 39 °C
